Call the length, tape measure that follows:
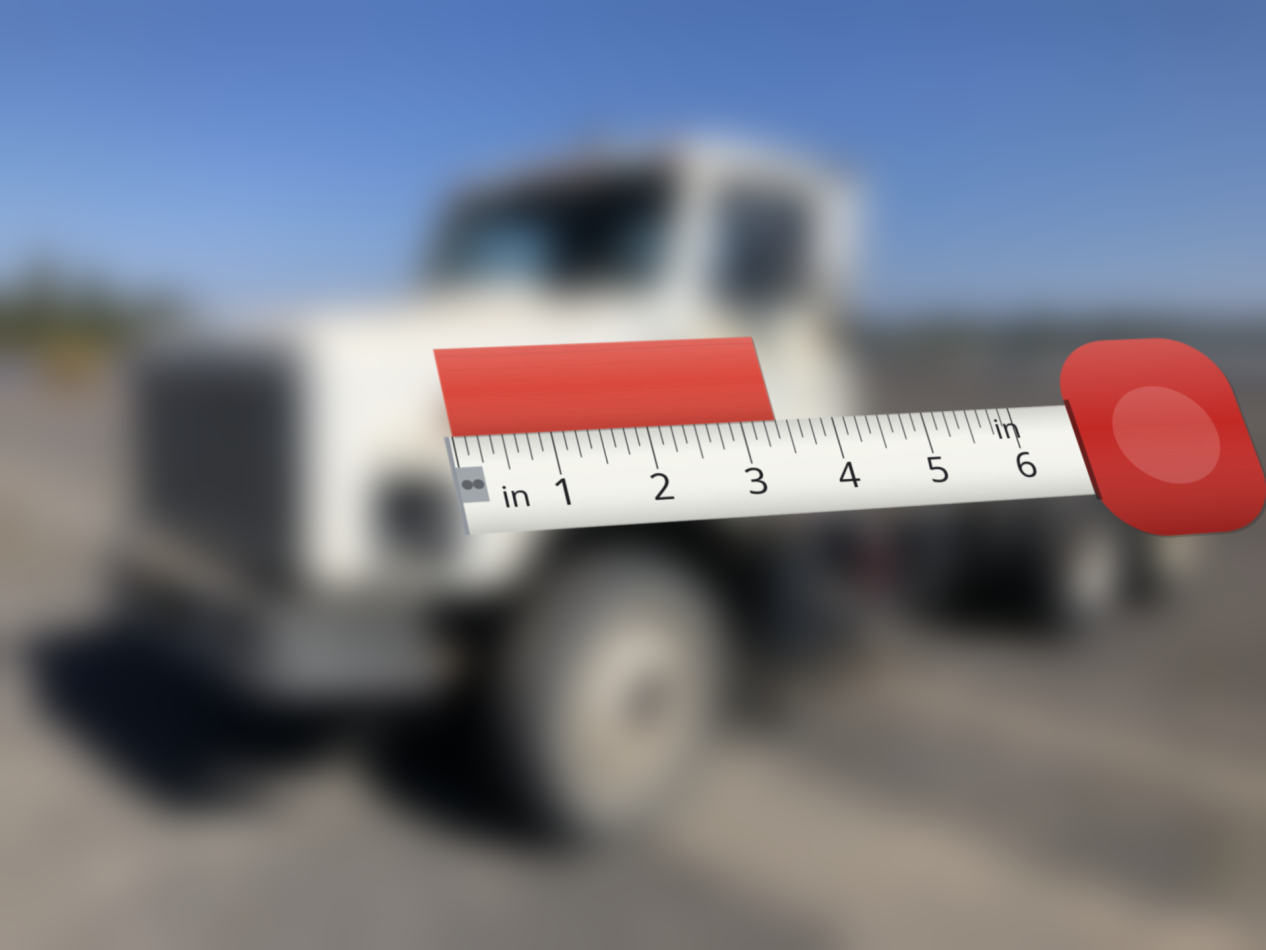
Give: 3.375 in
